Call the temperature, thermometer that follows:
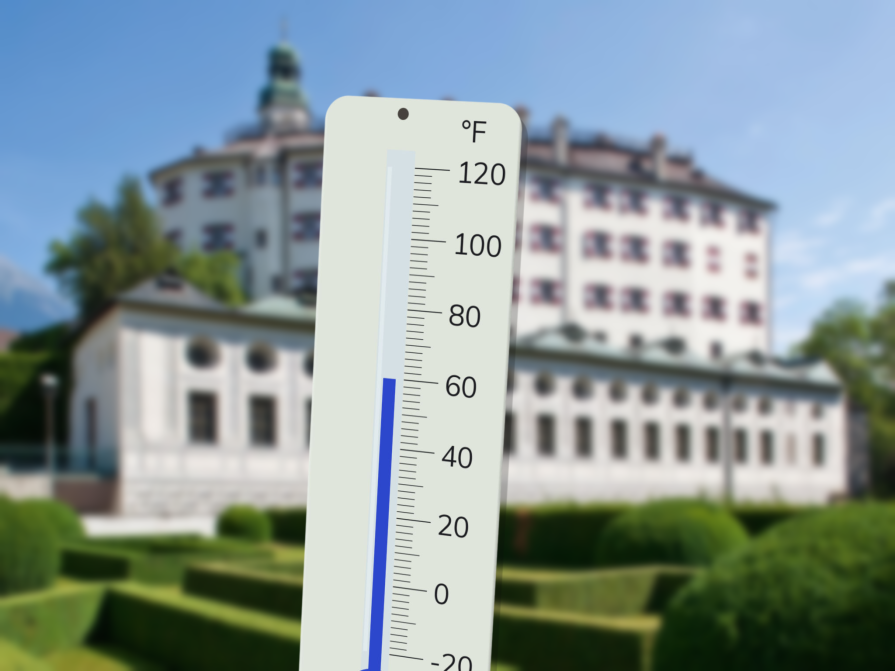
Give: 60 °F
